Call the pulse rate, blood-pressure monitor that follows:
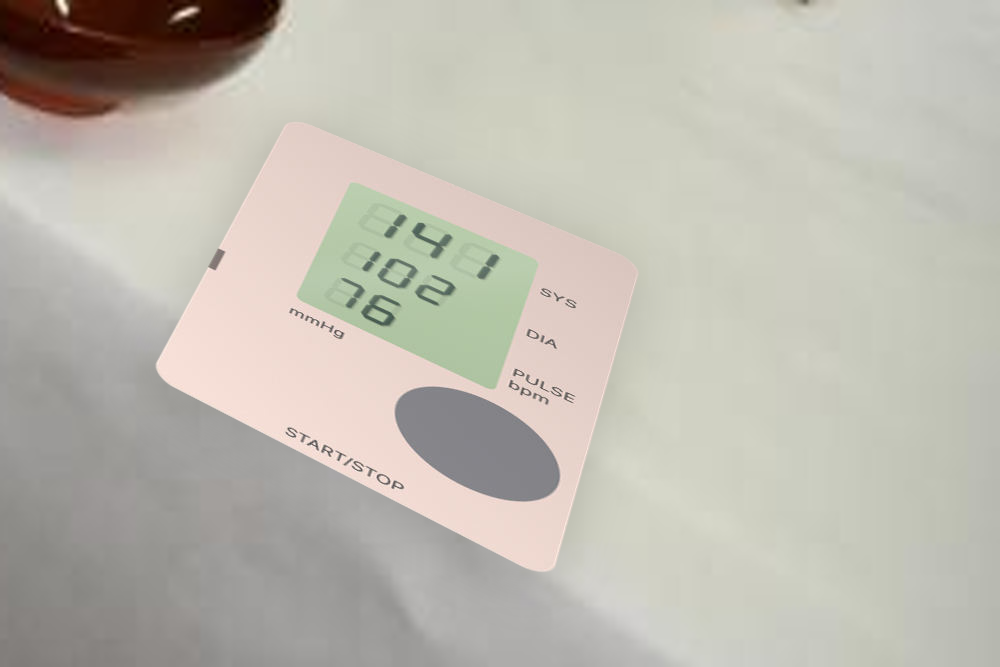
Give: 76 bpm
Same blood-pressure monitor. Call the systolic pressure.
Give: 141 mmHg
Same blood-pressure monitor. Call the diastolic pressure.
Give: 102 mmHg
